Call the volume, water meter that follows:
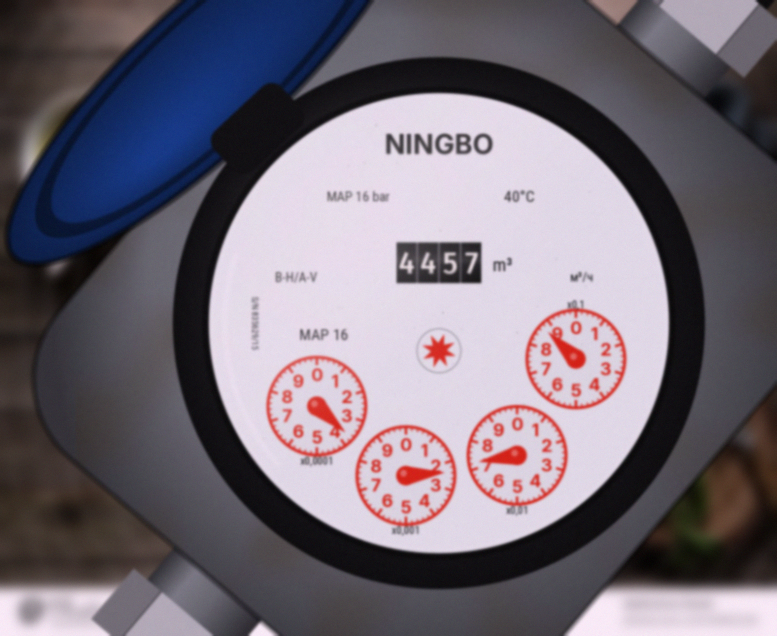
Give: 4457.8723 m³
